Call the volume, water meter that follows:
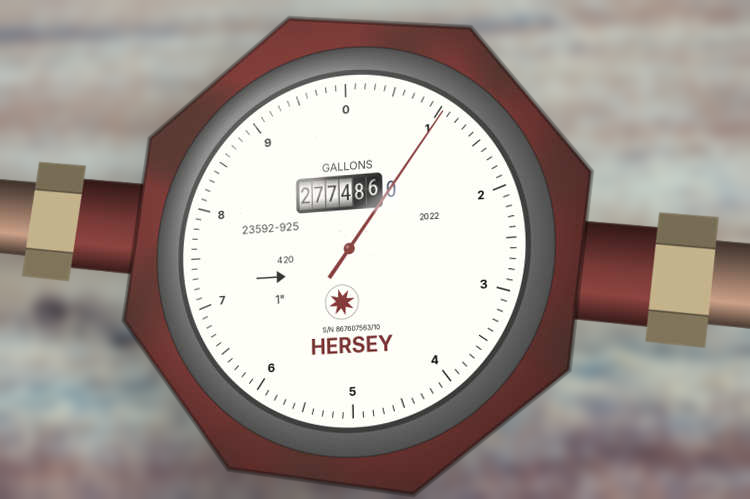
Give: 2774861.0 gal
